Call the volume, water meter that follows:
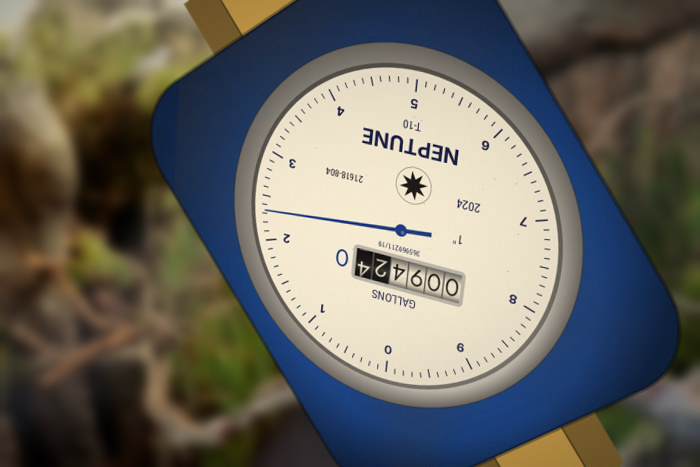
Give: 94242.3 gal
